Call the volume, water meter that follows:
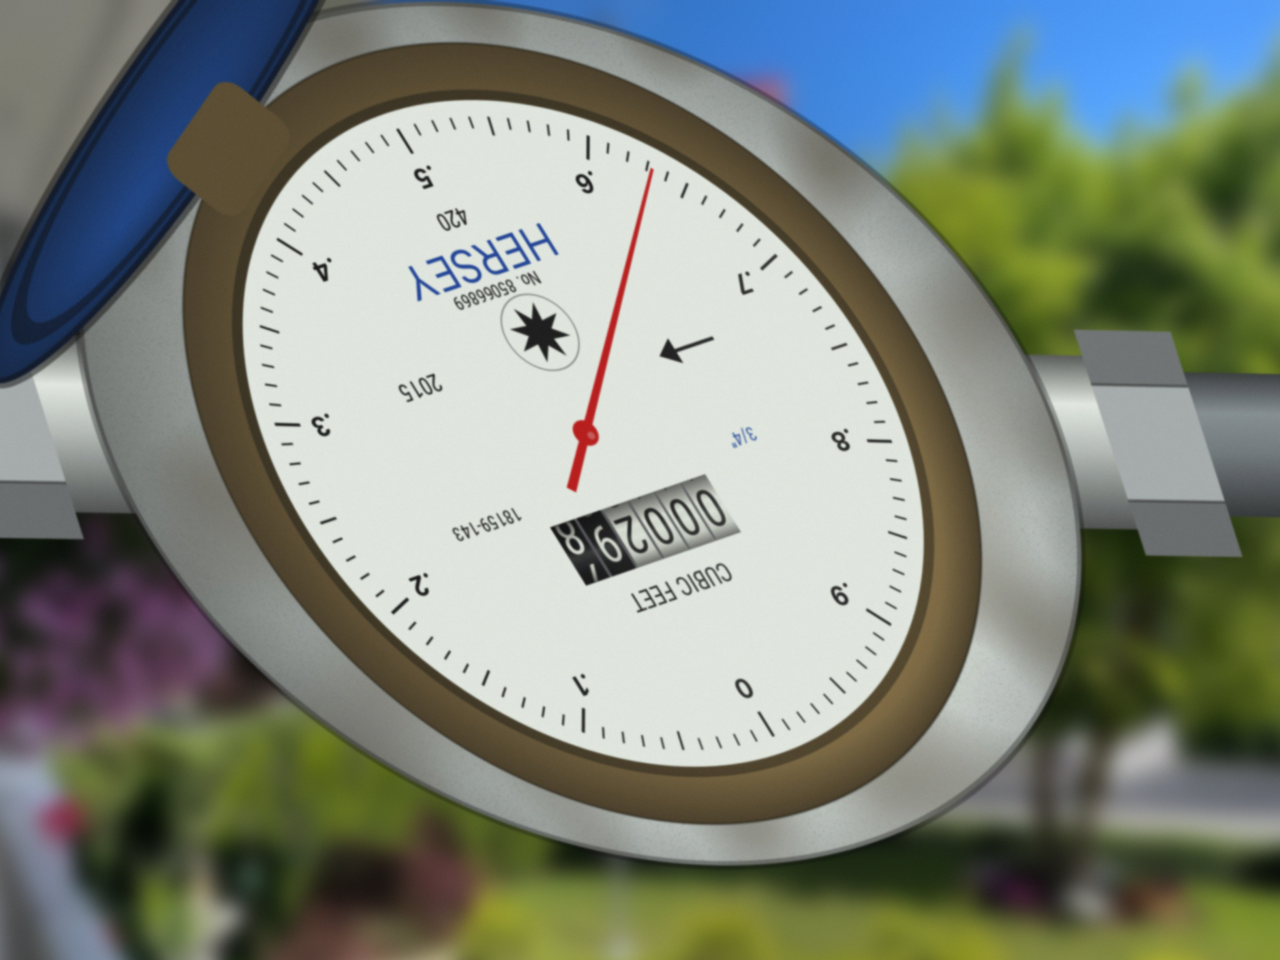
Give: 297.63 ft³
